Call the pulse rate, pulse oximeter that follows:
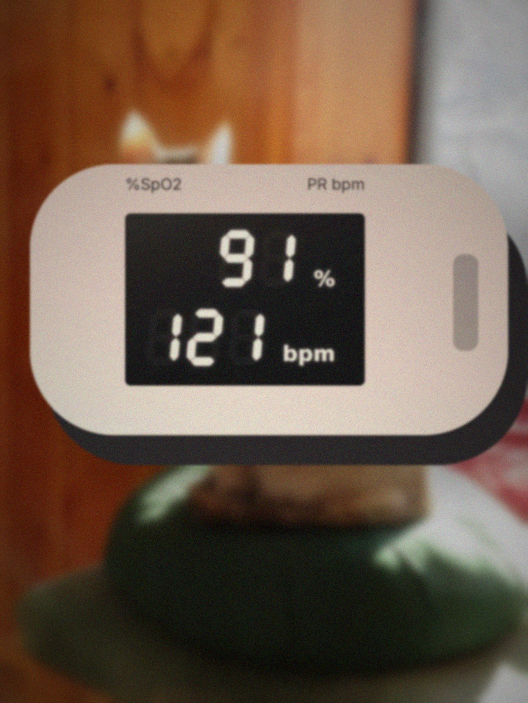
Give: 121 bpm
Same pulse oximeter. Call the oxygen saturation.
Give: 91 %
